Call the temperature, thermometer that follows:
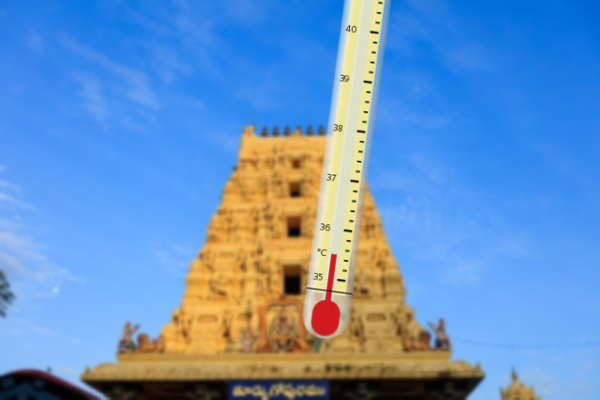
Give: 35.5 °C
